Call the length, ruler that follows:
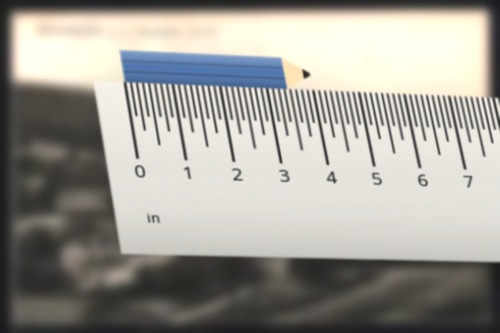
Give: 4 in
